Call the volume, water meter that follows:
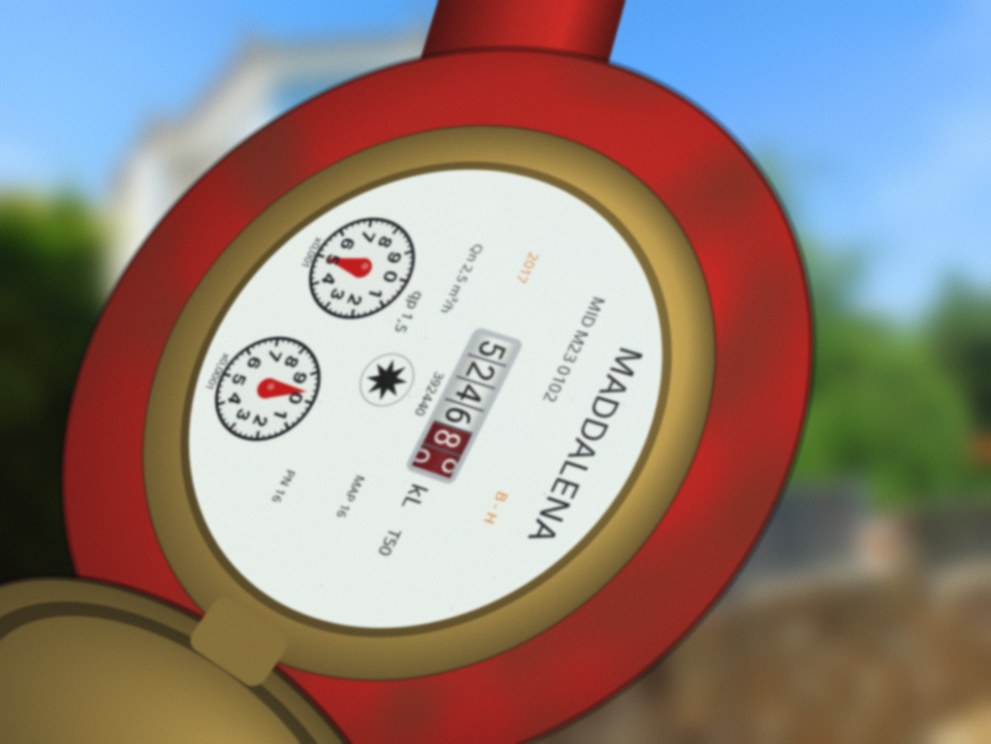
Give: 5246.8849 kL
